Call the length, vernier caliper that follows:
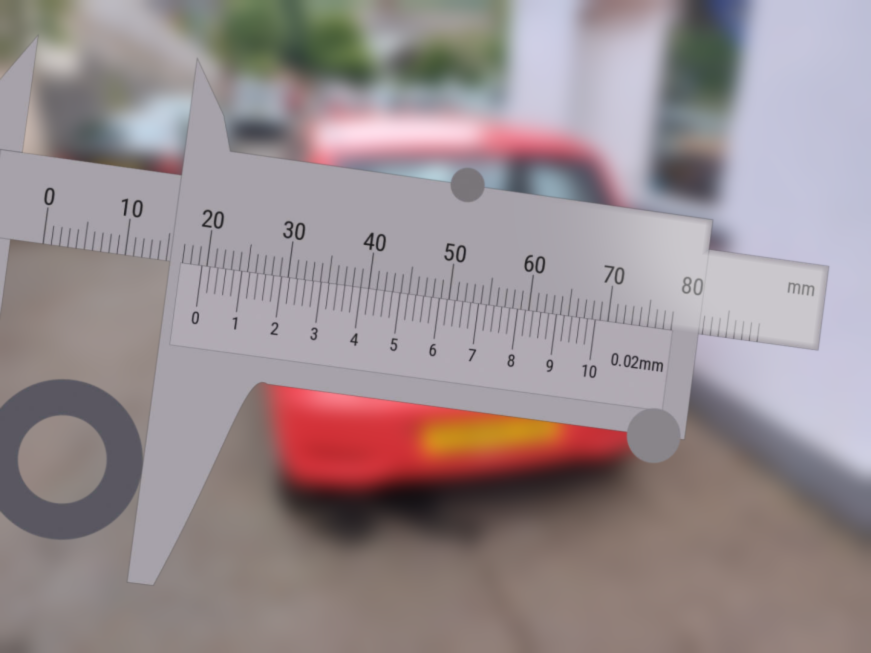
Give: 19.4 mm
